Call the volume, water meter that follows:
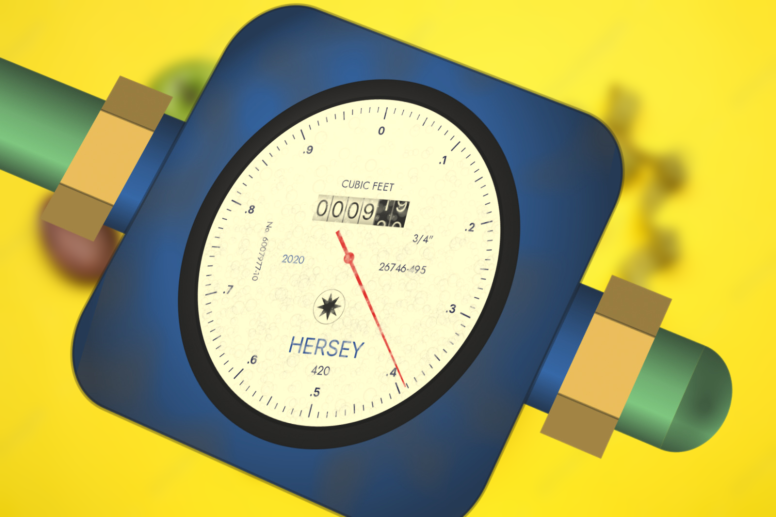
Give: 919.39 ft³
